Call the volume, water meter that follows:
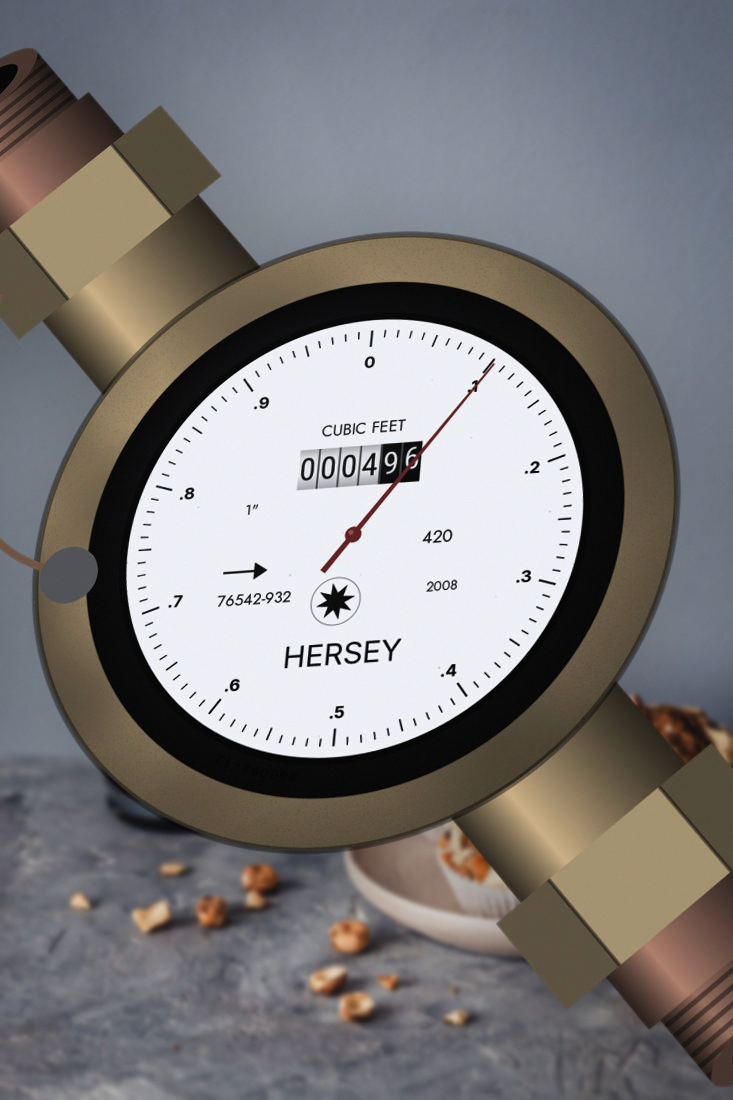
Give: 496.10 ft³
